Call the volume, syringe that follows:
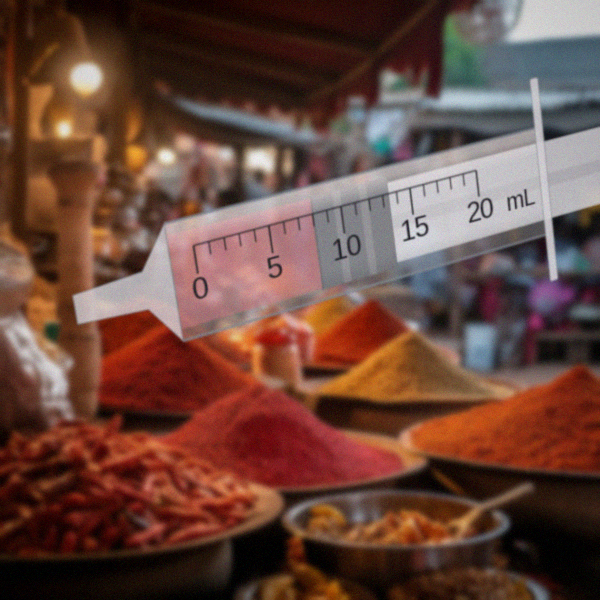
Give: 8 mL
